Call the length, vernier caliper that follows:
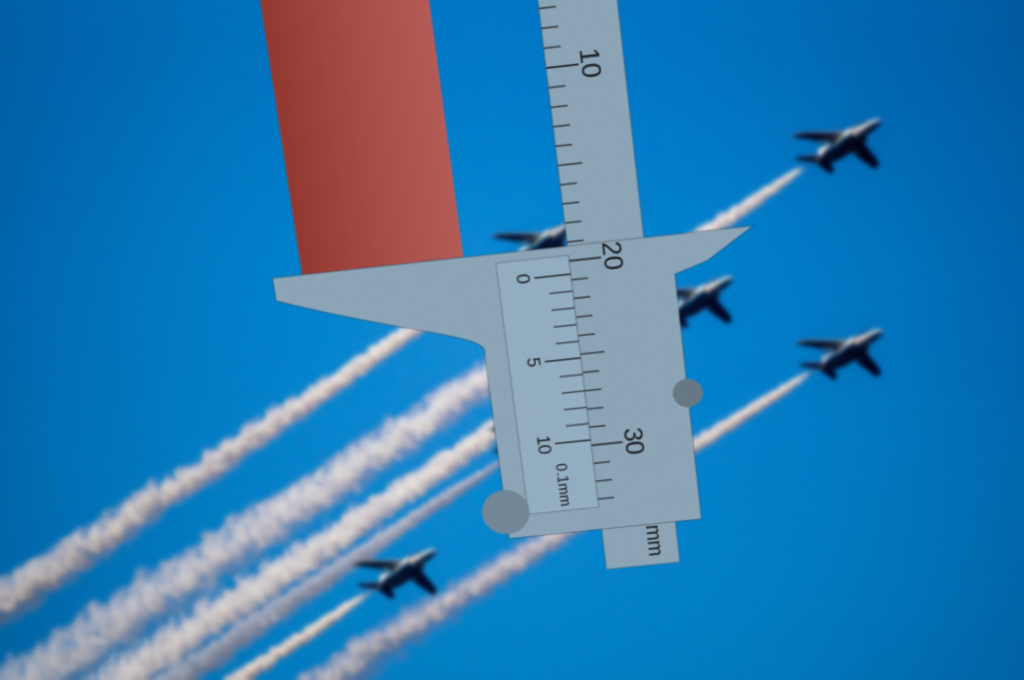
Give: 20.7 mm
